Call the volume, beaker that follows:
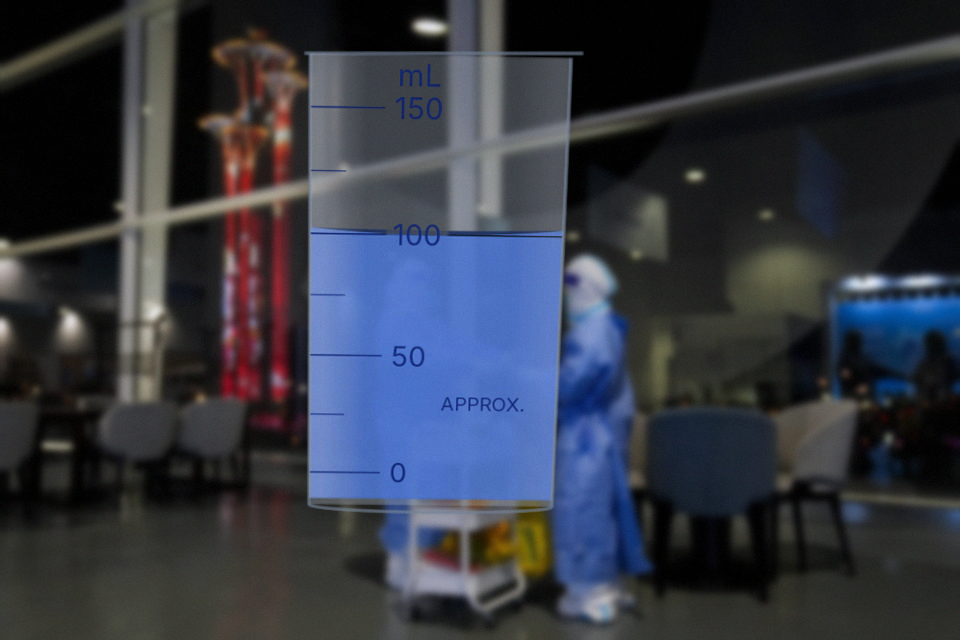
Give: 100 mL
